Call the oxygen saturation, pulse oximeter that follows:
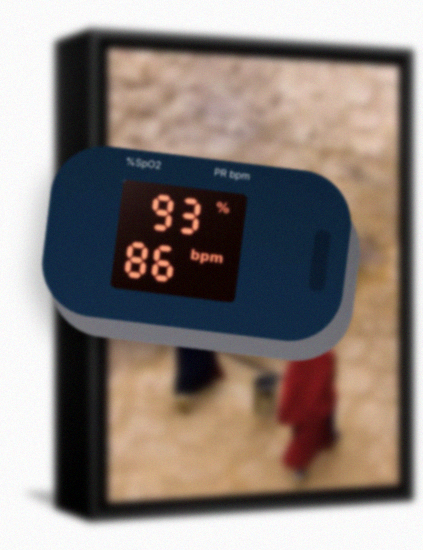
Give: 93 %
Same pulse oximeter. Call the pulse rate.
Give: 86 bpm
